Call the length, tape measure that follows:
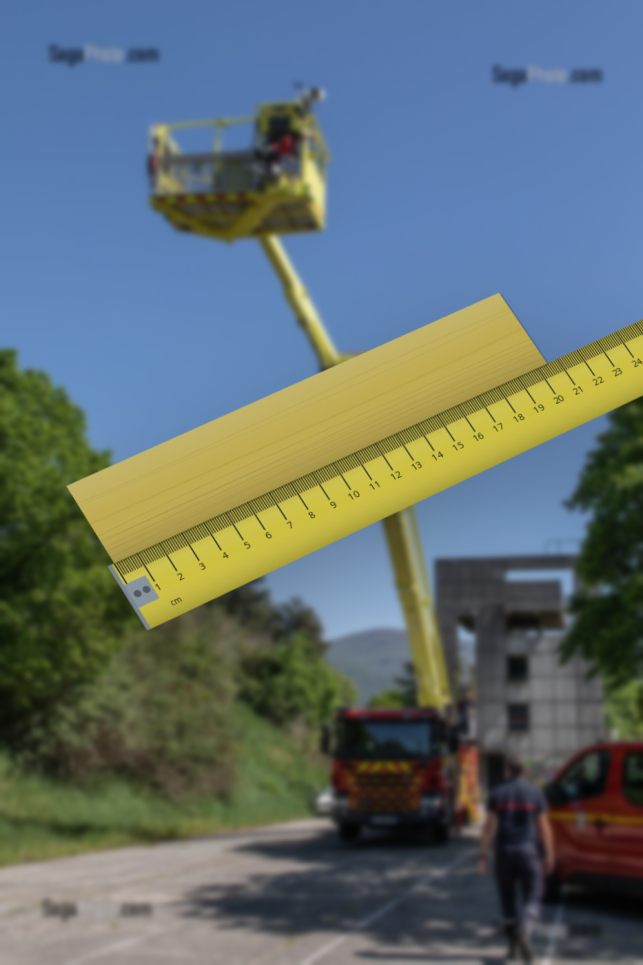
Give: 20.5 cm
